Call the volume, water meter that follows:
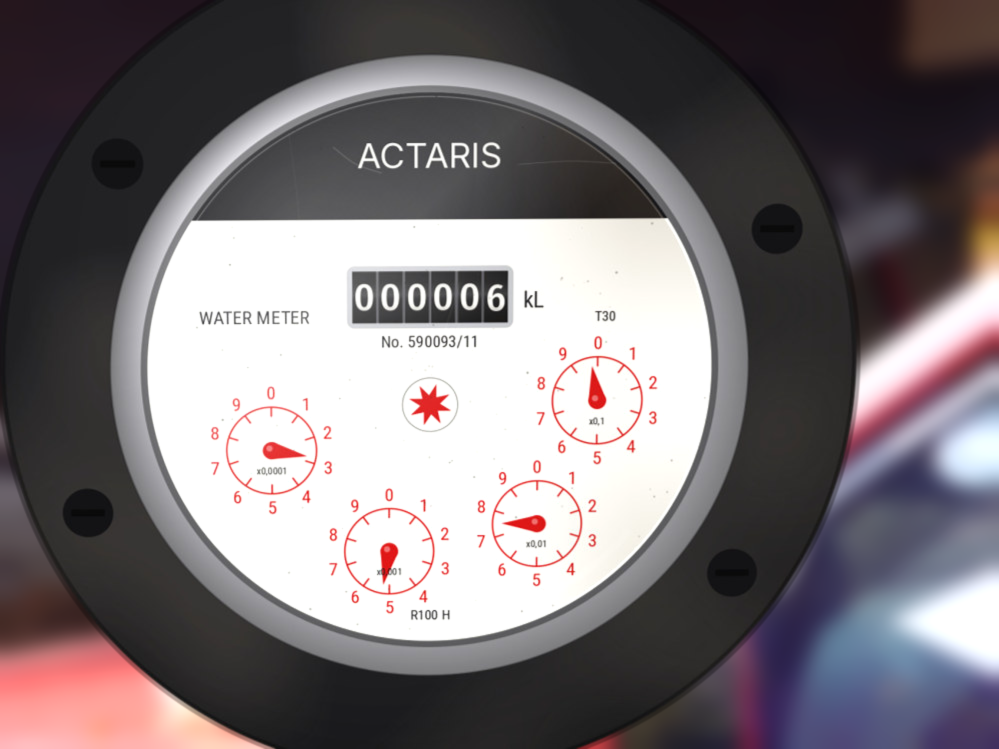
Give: 5.9752 kL
